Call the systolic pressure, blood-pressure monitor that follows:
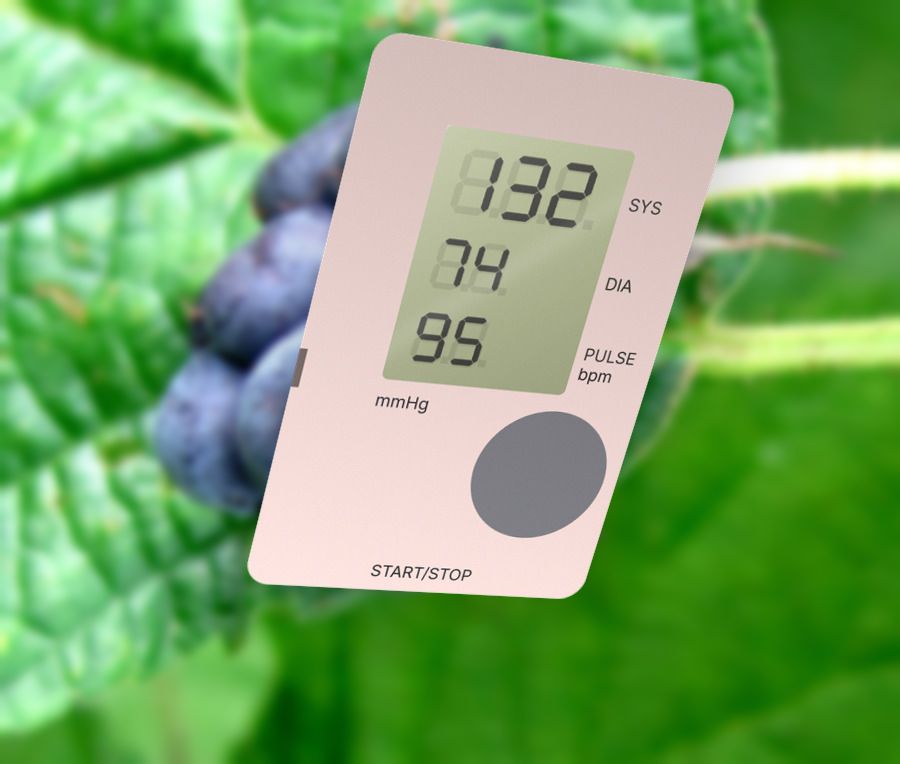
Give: 132 mmHg
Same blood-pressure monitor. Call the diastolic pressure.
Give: 74 mmHg
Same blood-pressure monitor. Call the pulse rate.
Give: 95 bpm
